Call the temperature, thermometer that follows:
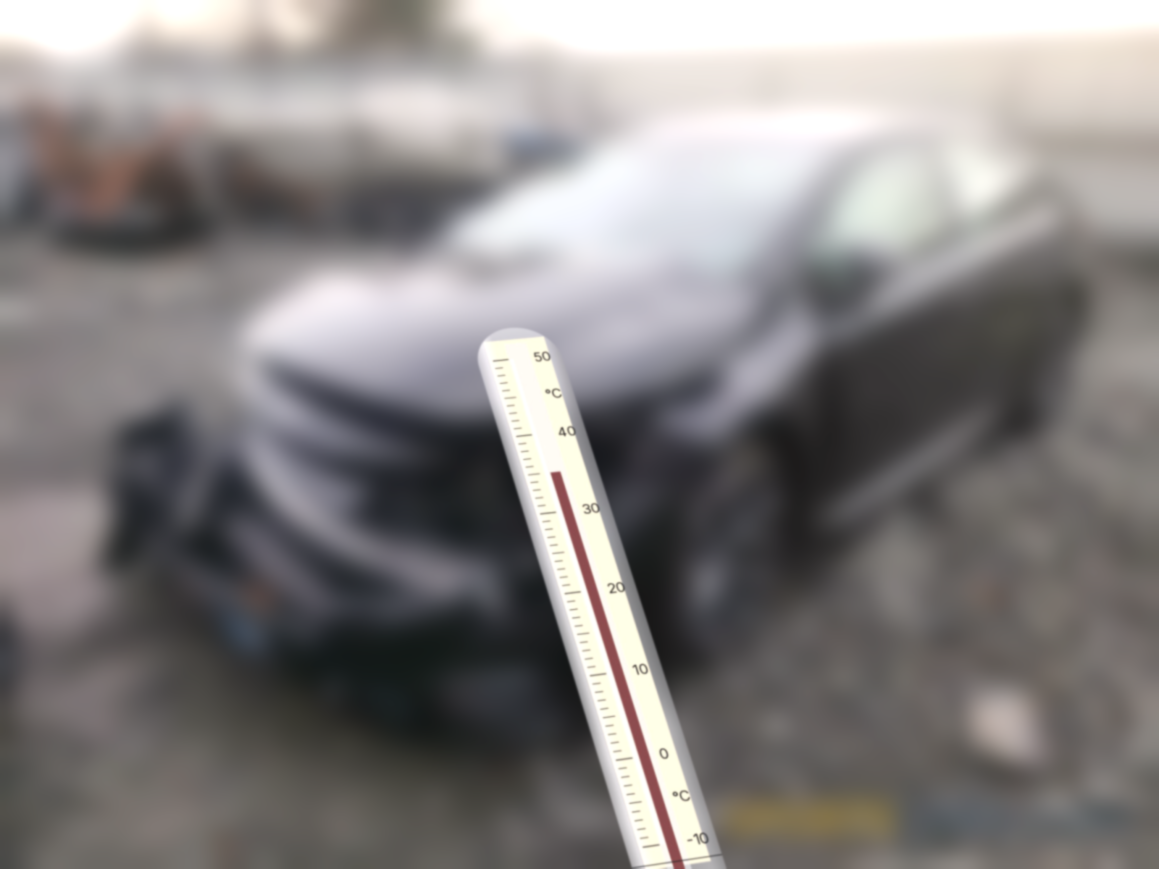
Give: 35 °C
